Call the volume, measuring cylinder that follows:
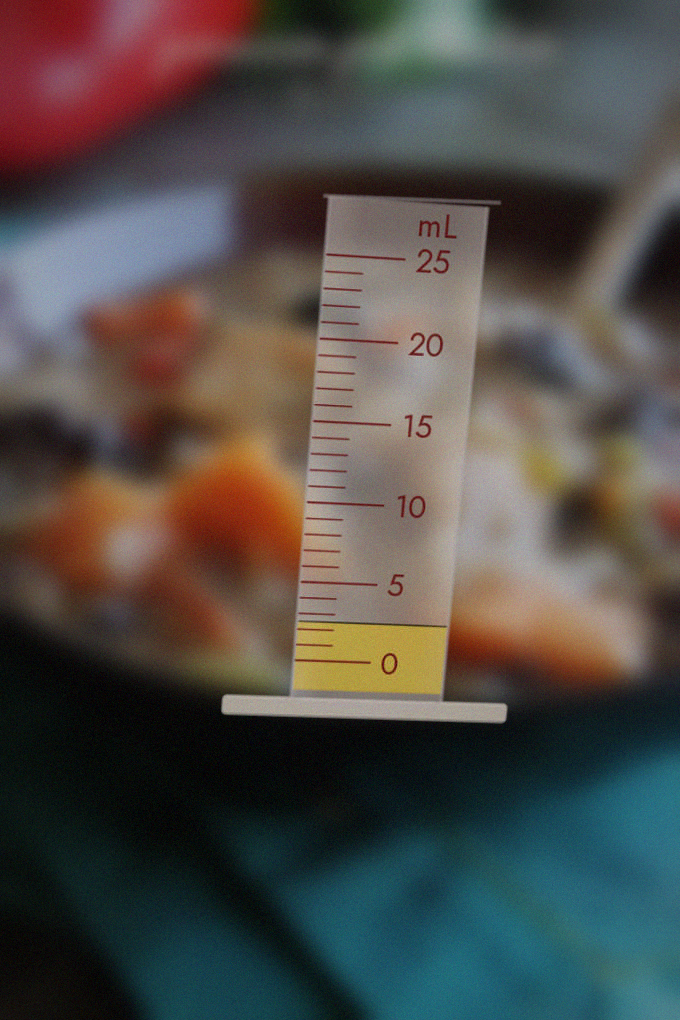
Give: 2.5 mL
